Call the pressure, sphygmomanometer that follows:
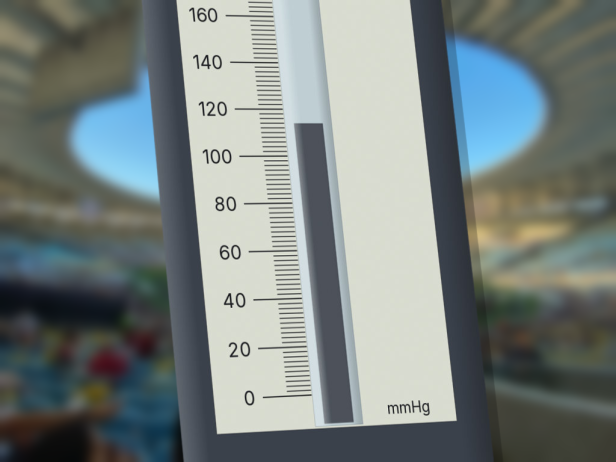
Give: 114 mmHg
